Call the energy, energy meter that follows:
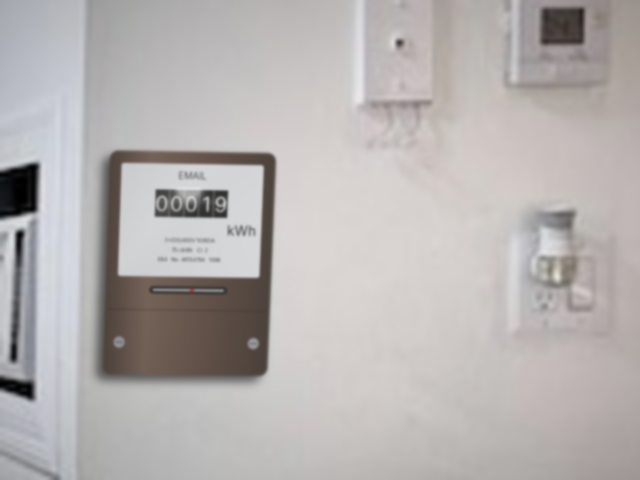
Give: 19 kWh
